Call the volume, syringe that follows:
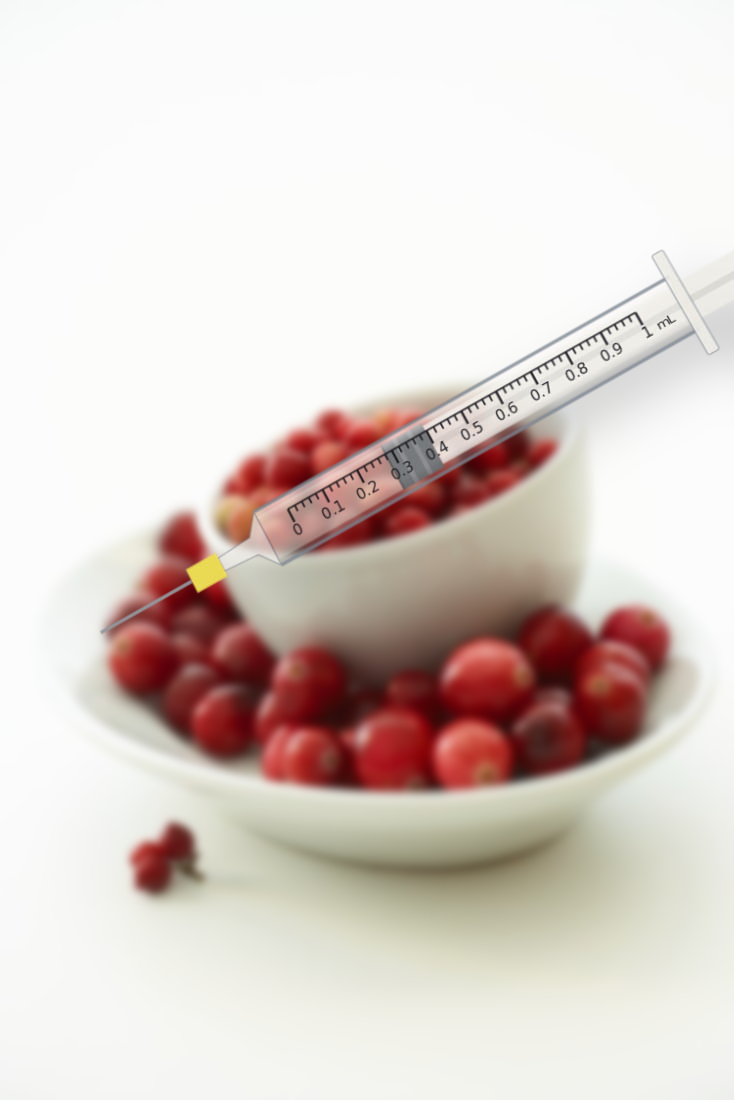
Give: 0.28 mL
